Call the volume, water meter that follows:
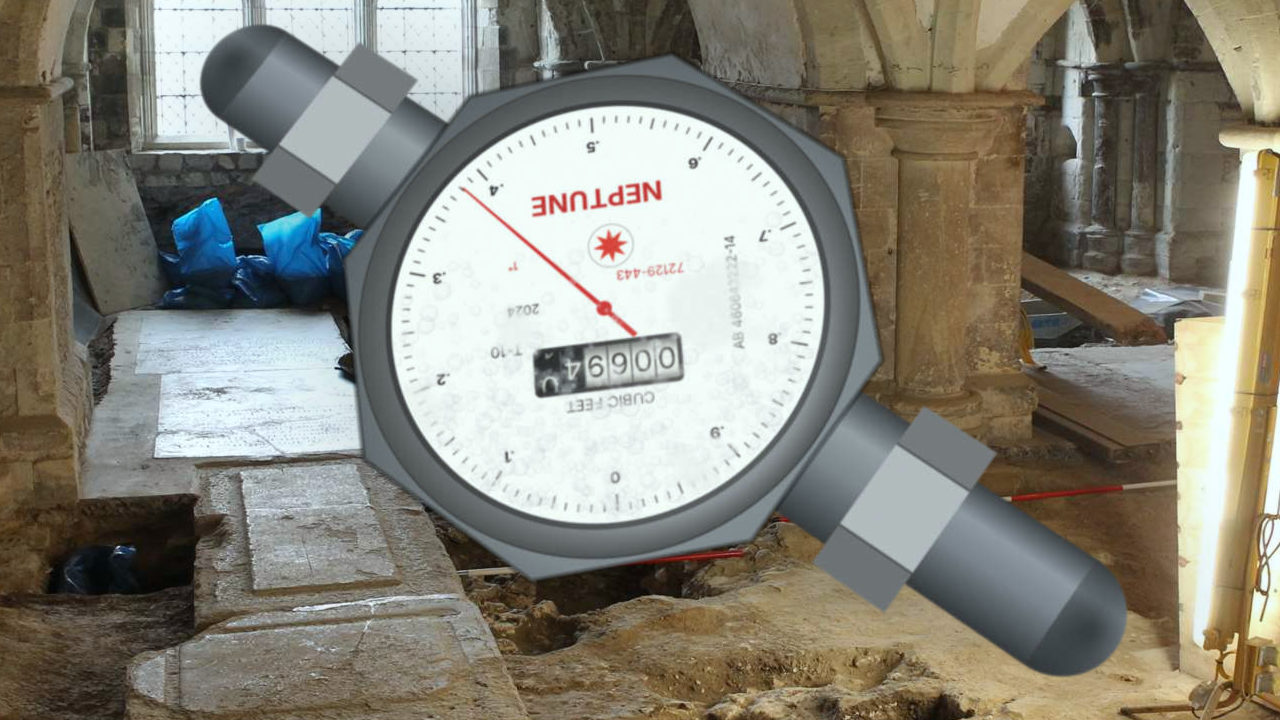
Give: 6940.38 ft³
